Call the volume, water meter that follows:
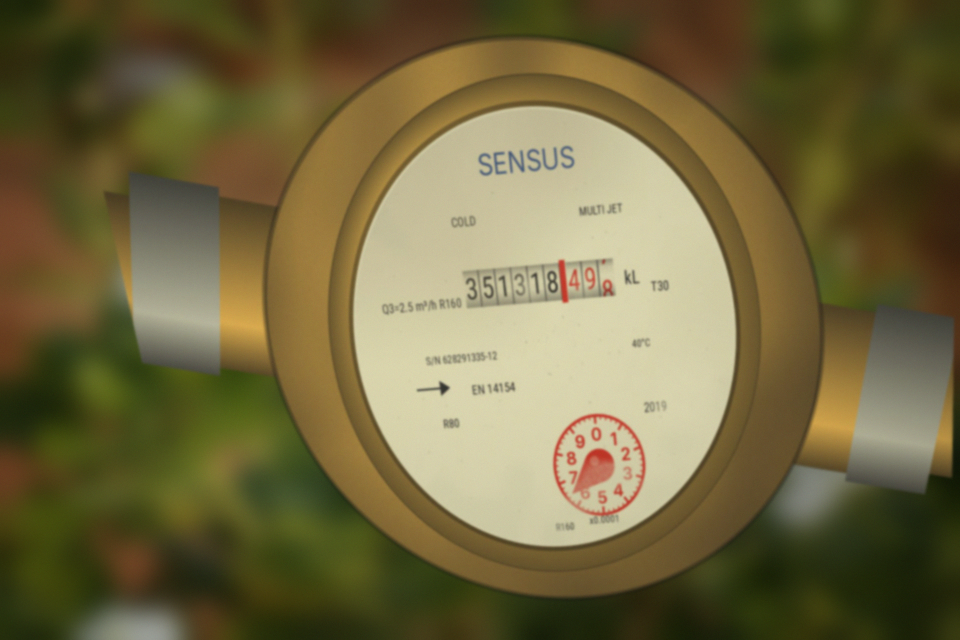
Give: 351318.4976 kL
